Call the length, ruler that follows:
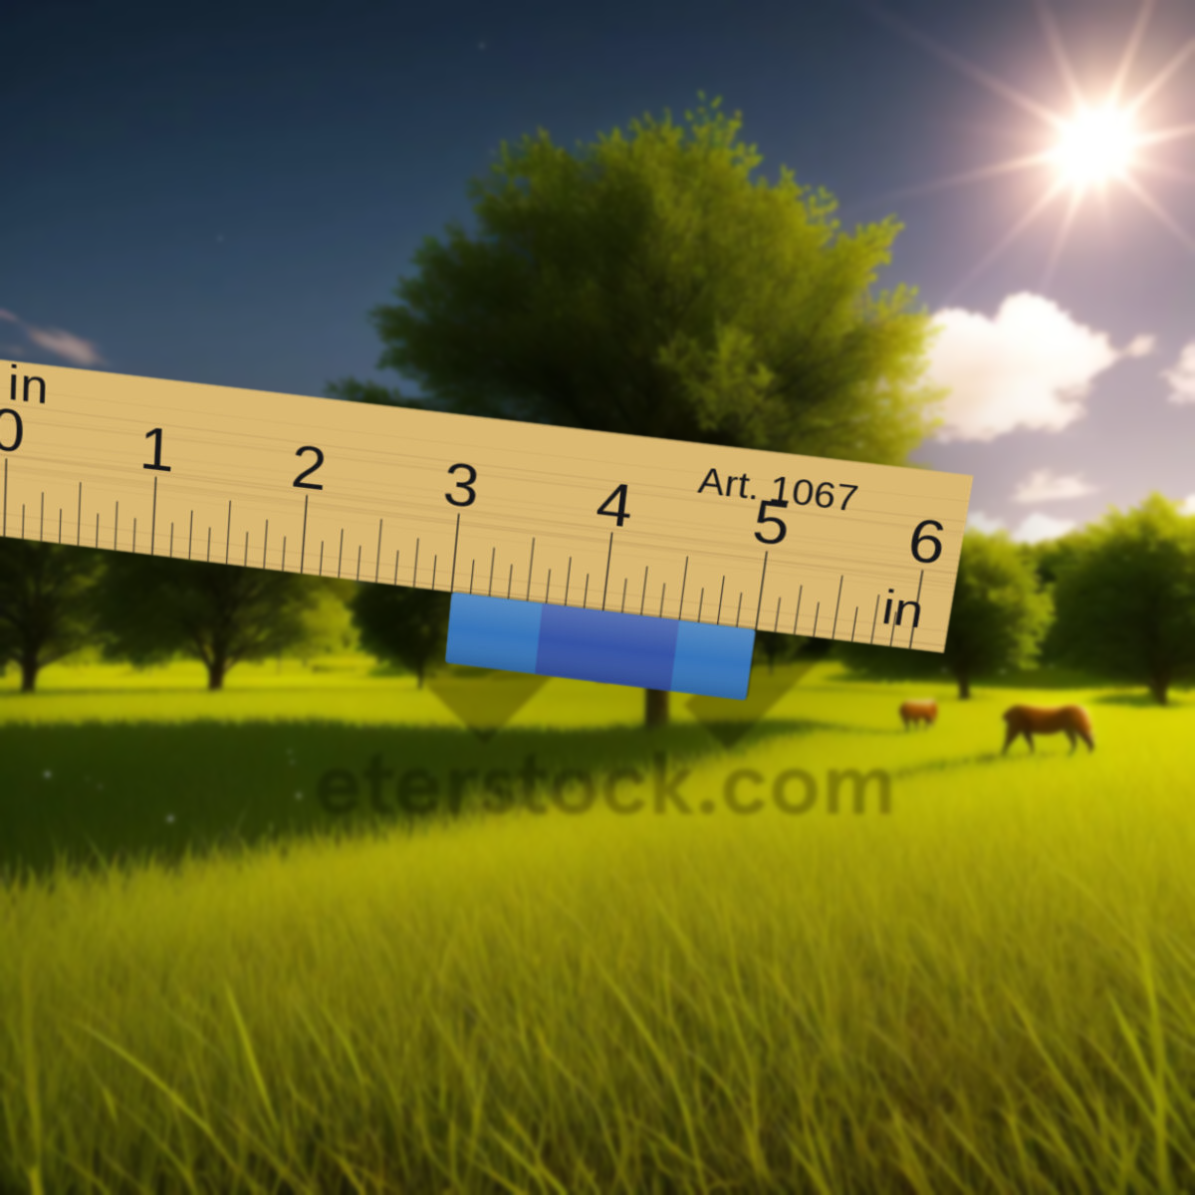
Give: 2 in
